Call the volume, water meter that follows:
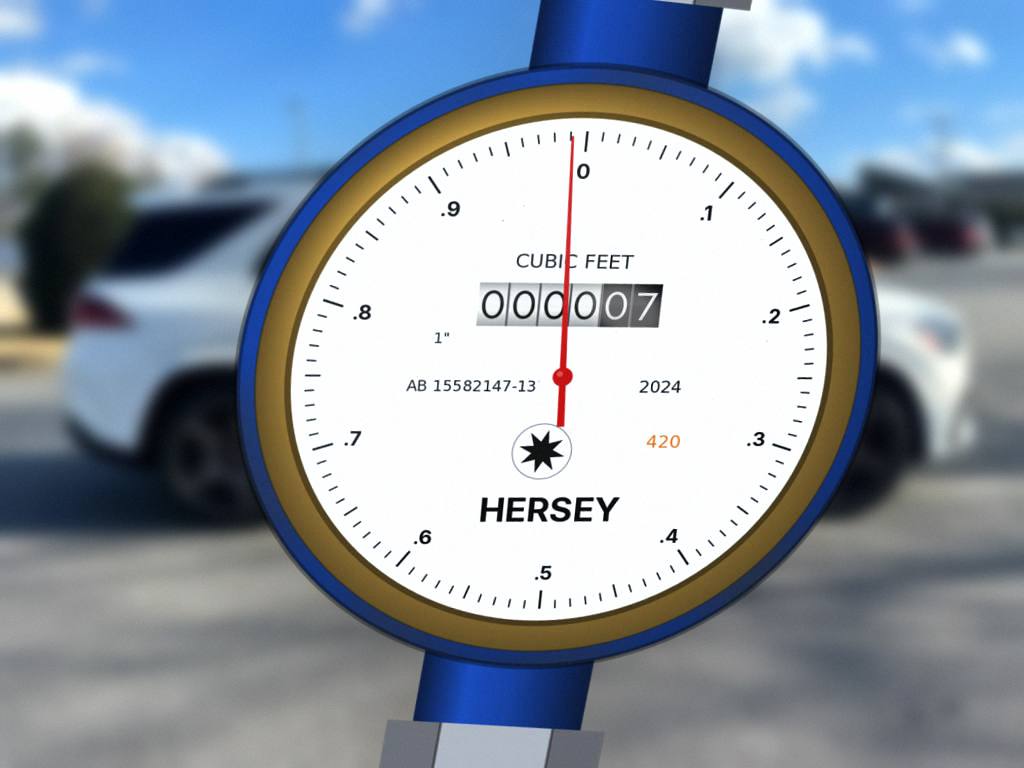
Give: 6.99 ft³
